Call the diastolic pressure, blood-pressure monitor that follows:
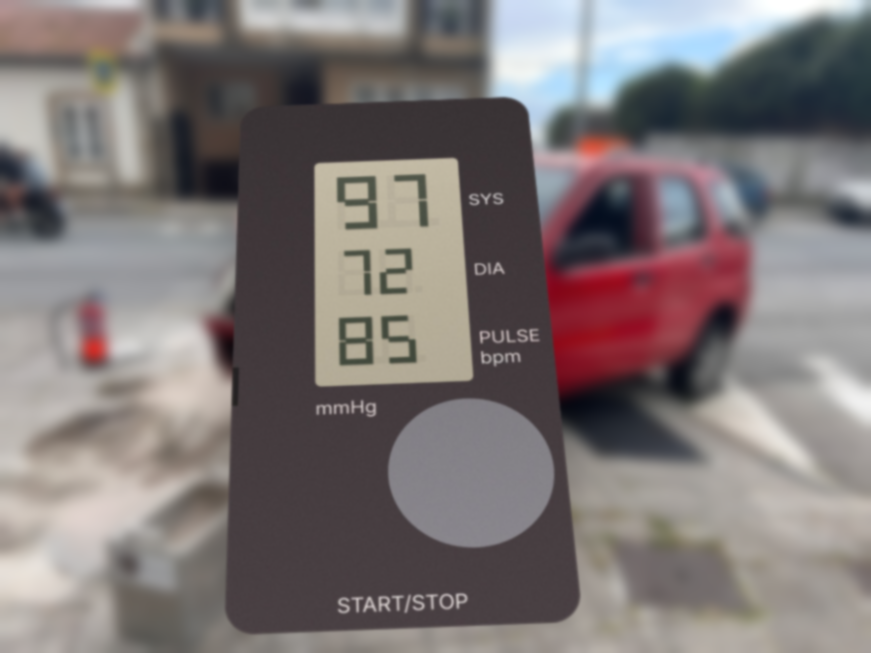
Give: 72 mmHg
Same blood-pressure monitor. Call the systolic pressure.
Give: 97 mmHg
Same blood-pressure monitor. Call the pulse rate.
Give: 85 bpm
